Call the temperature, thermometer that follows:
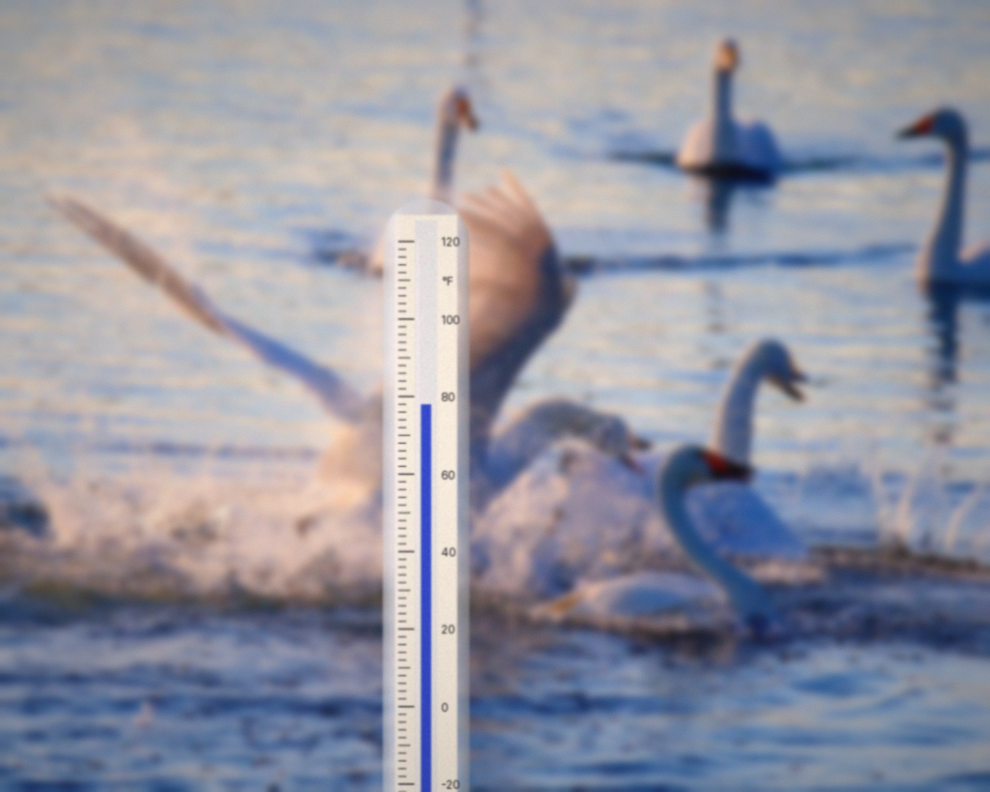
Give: 78 °F
